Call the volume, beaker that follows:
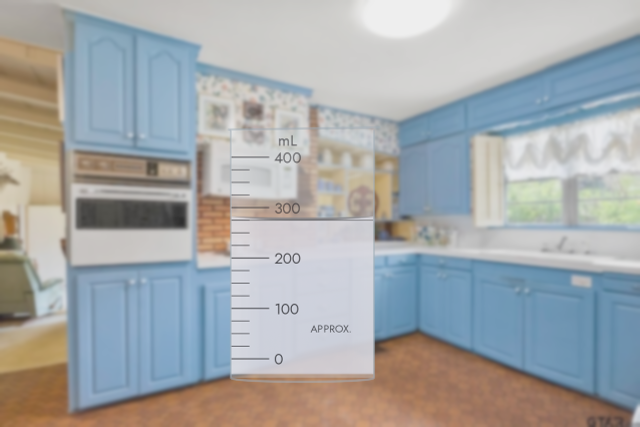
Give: 275 mL
